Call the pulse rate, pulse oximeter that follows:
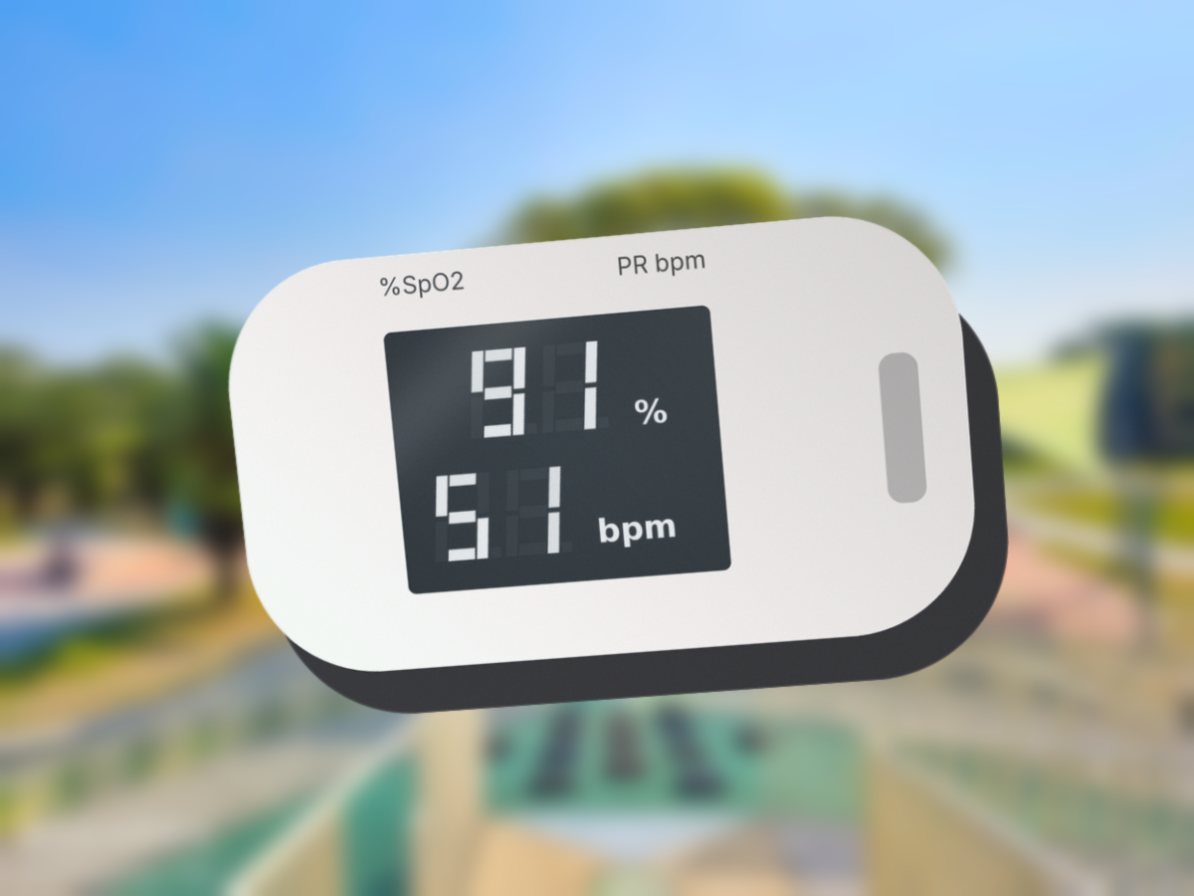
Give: 51 bpm
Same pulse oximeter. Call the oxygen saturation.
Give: 91 %
